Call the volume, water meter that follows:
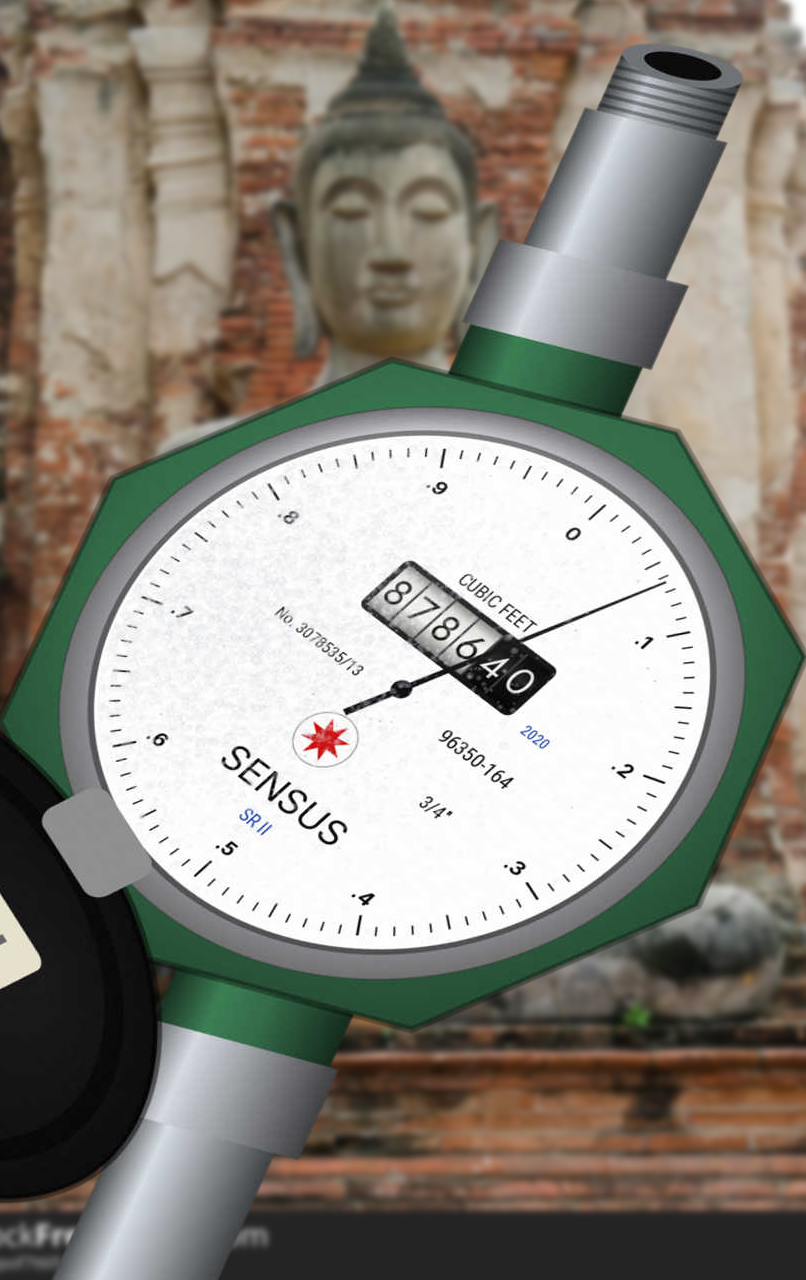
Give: 878640.06 ft³
